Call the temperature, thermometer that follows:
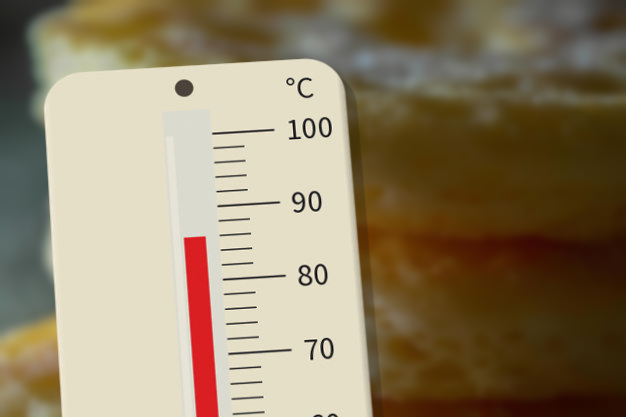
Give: 86 °C
